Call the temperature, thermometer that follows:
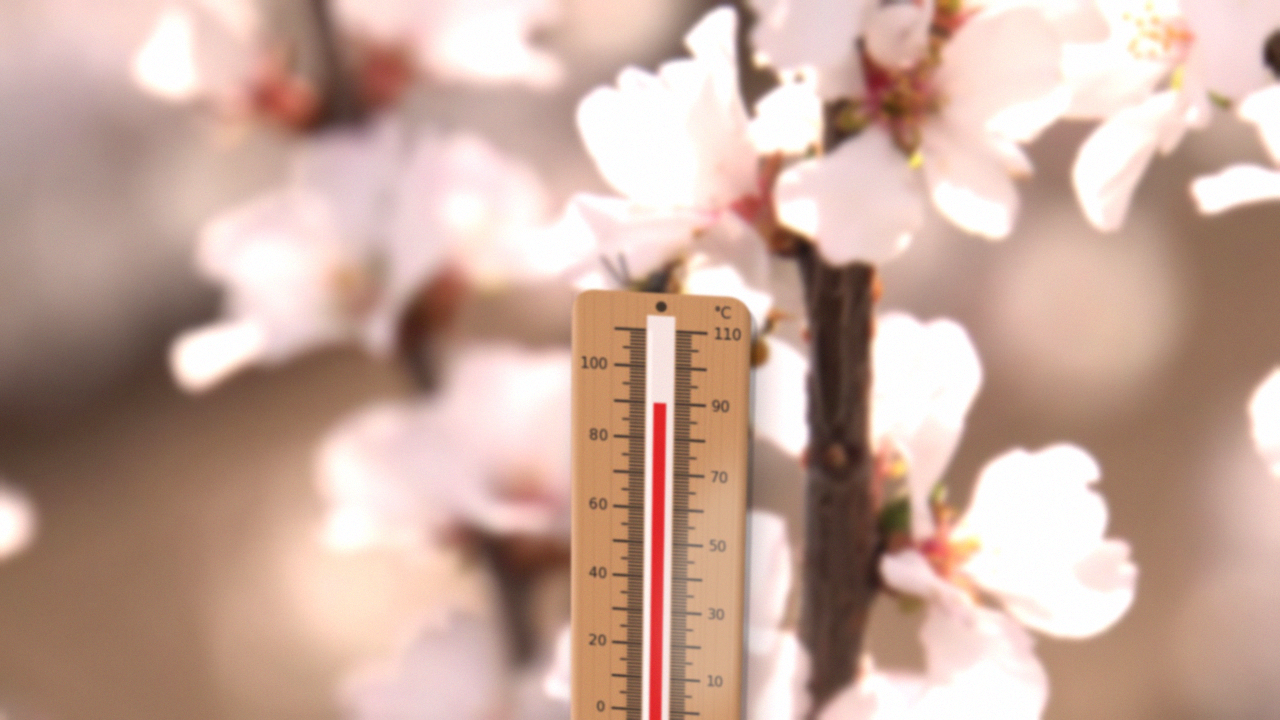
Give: 90 °C
